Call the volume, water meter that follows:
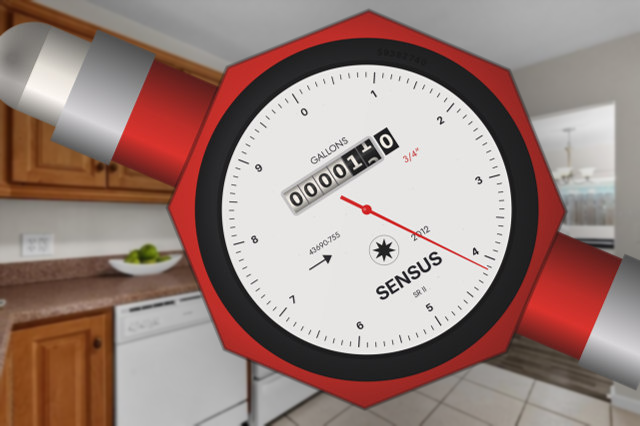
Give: 114.1 gal
